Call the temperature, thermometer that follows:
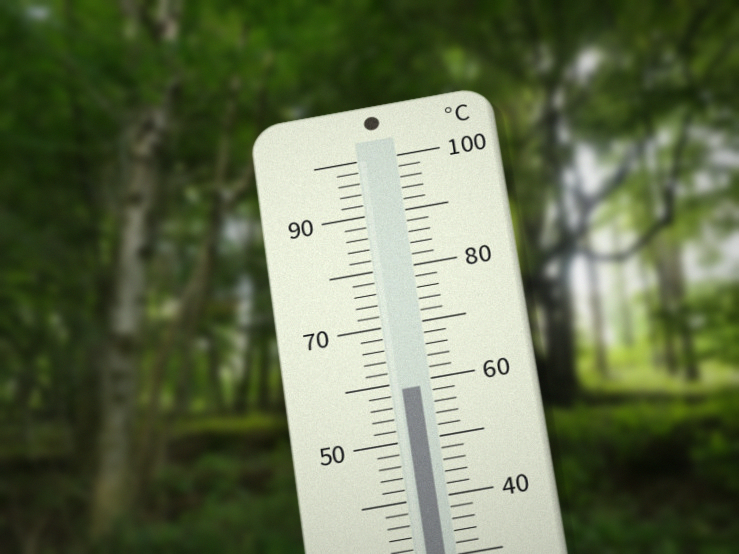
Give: 59 °C
